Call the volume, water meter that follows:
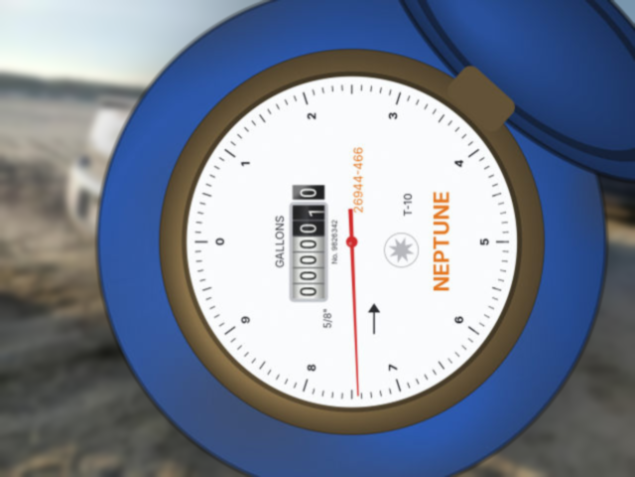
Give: 7.4 gal
